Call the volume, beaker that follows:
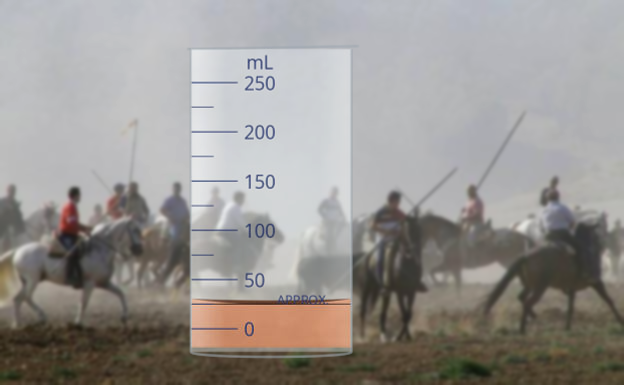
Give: 25 mL
